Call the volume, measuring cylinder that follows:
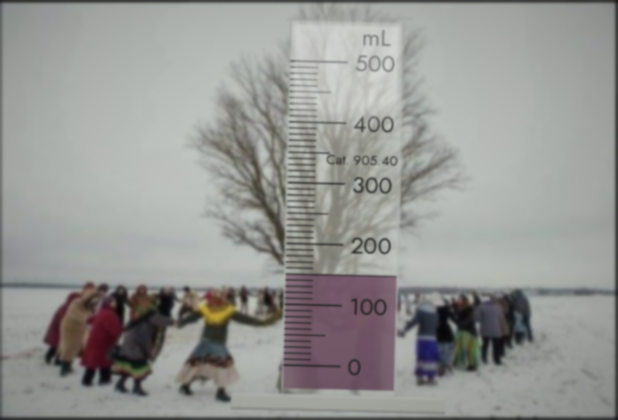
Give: 150 mL
